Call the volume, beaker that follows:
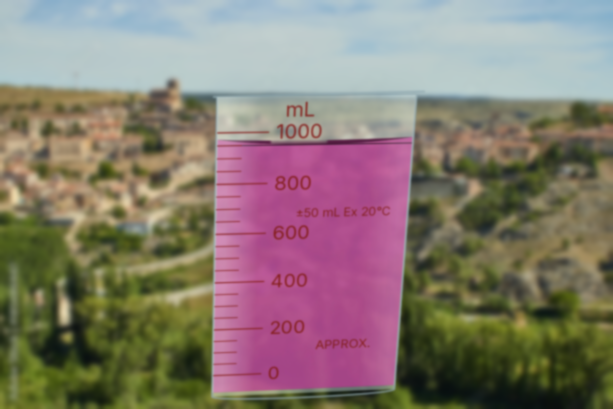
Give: 950 mL
